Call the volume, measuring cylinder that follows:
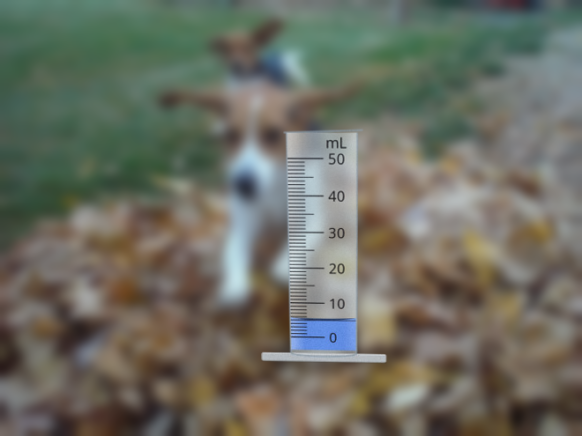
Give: 5 mL
